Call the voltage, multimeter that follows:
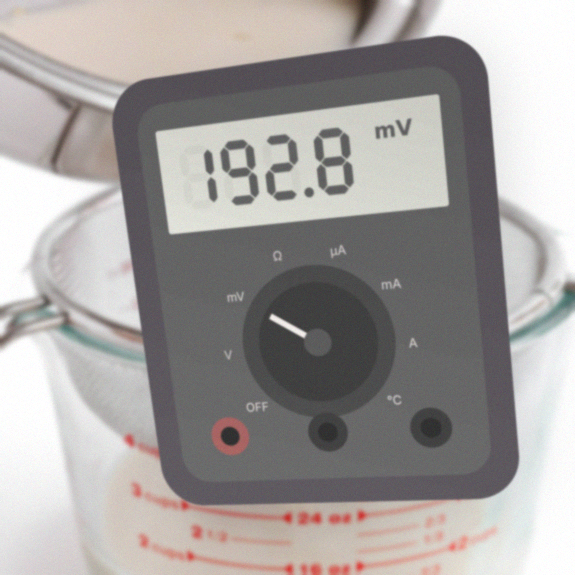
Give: 192.8 mV
